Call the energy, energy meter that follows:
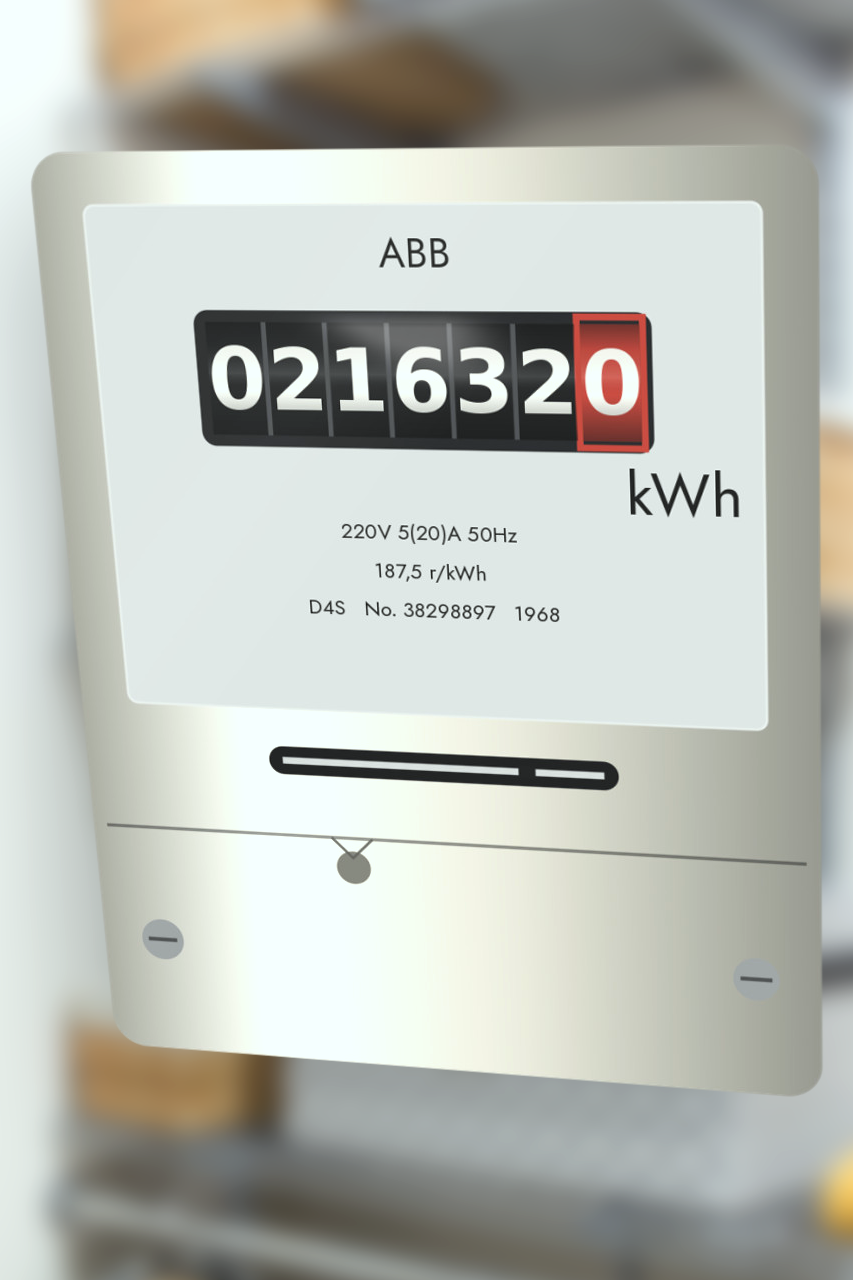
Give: 21632.0 kWh
